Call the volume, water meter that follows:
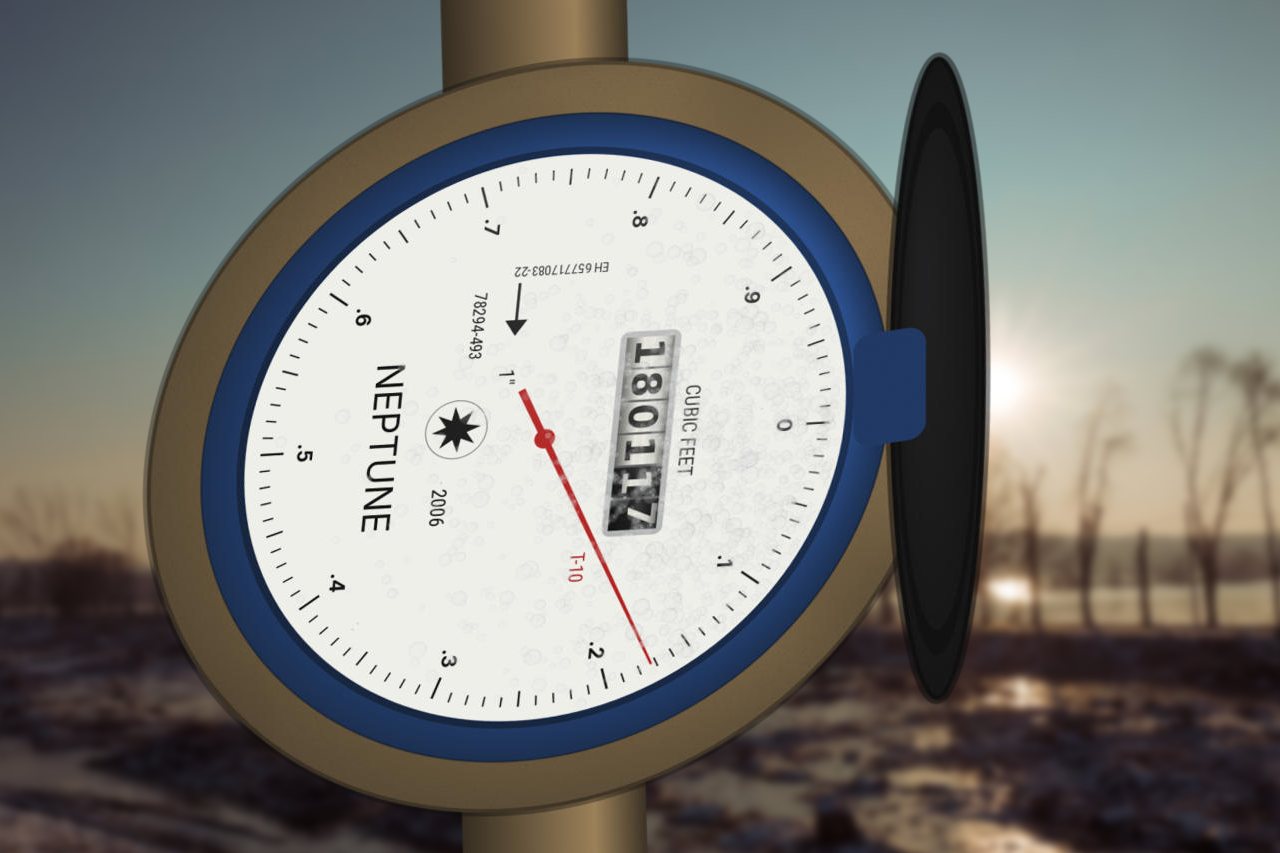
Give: 180117.17 ft³
